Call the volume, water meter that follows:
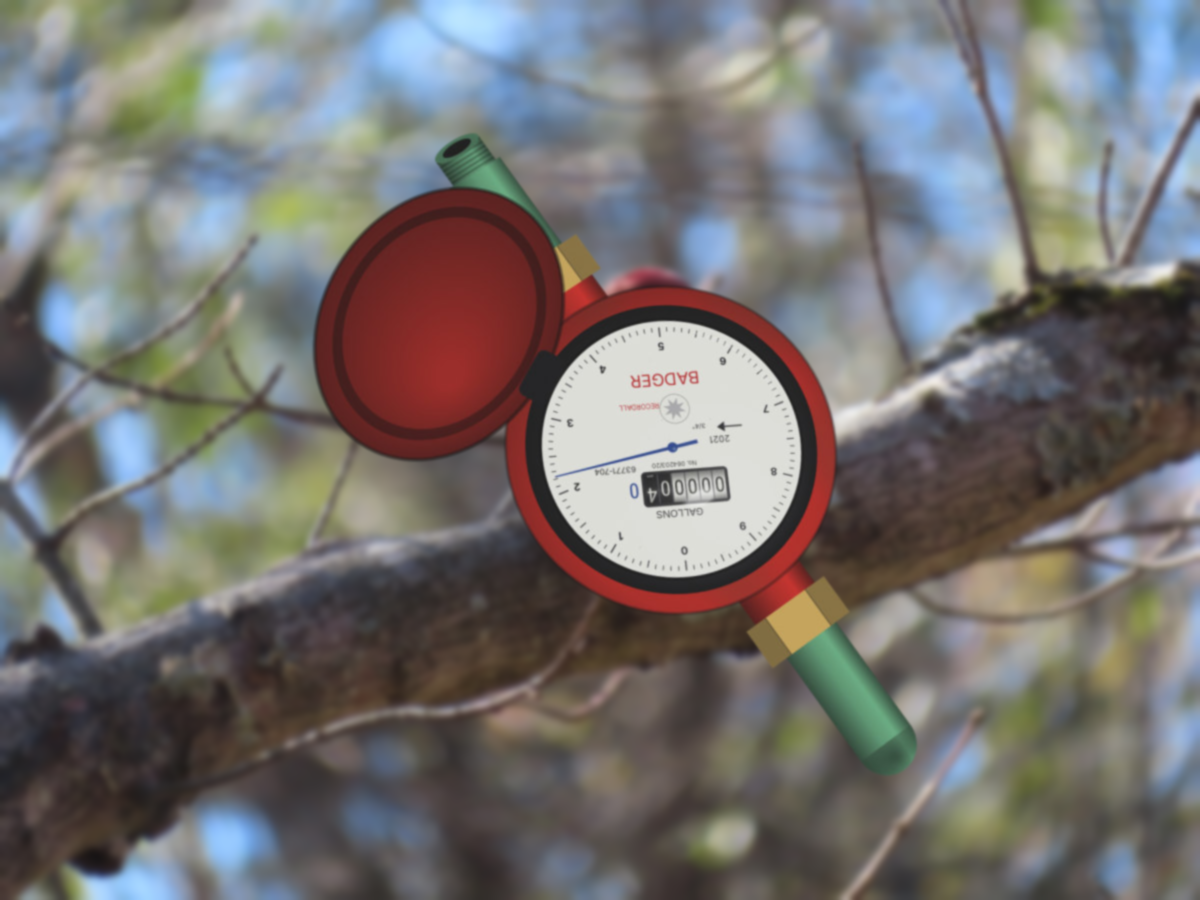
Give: 42.2 gal
